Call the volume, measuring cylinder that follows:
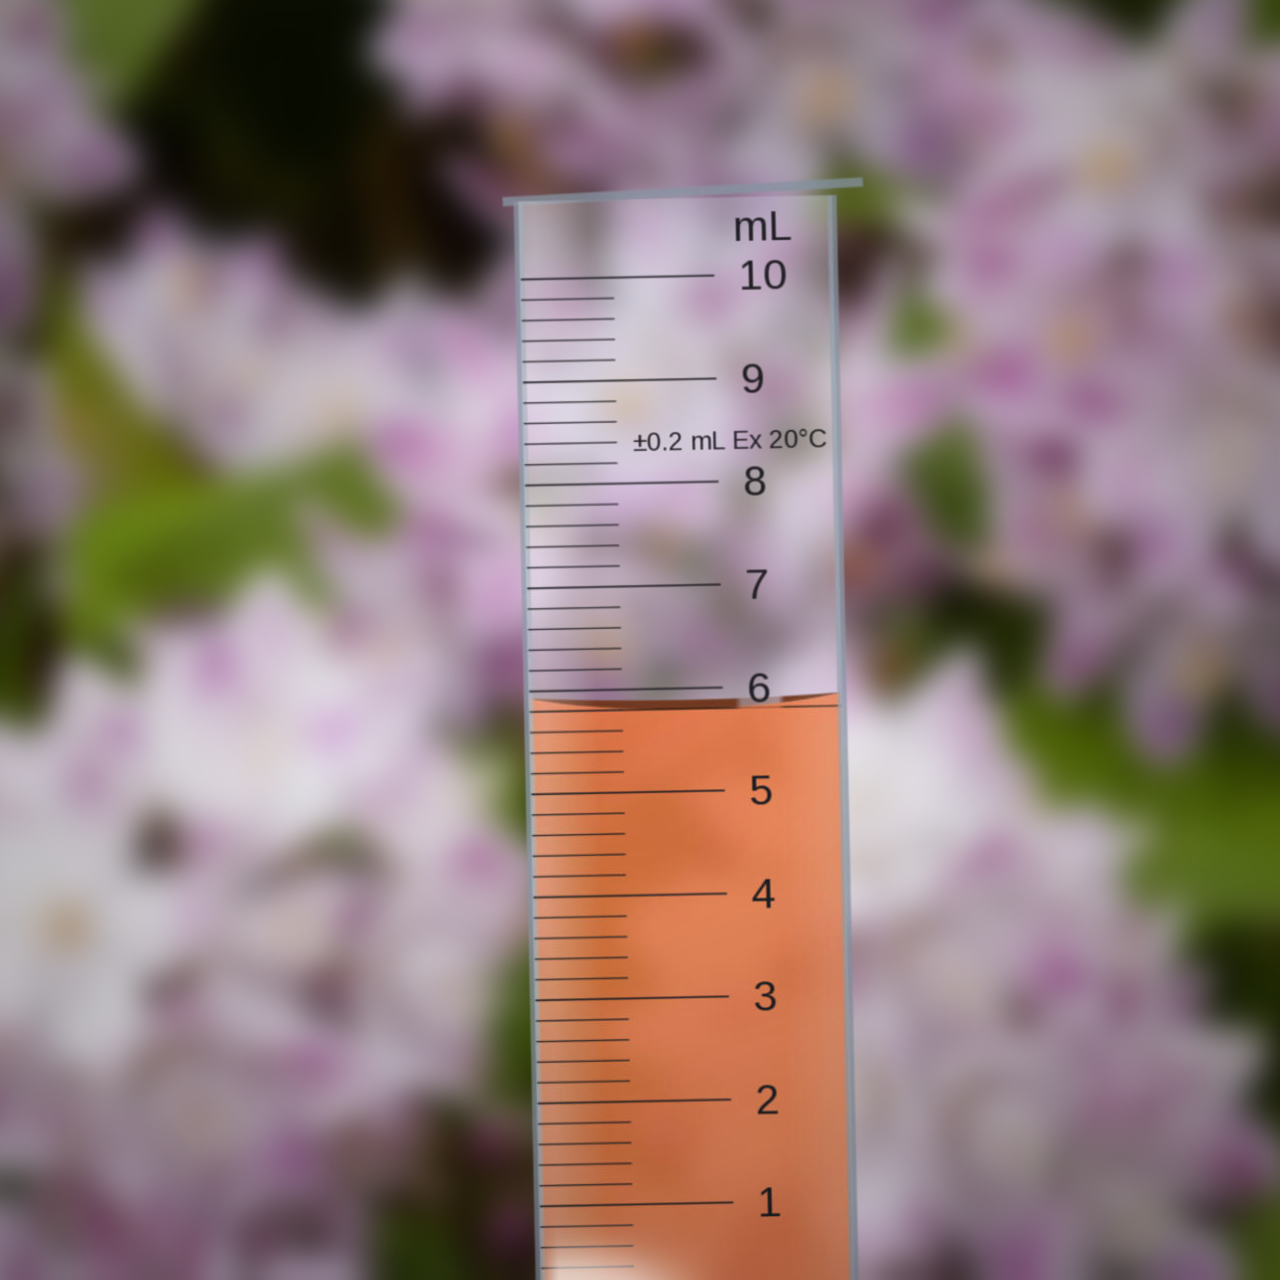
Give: 5.8 mL
